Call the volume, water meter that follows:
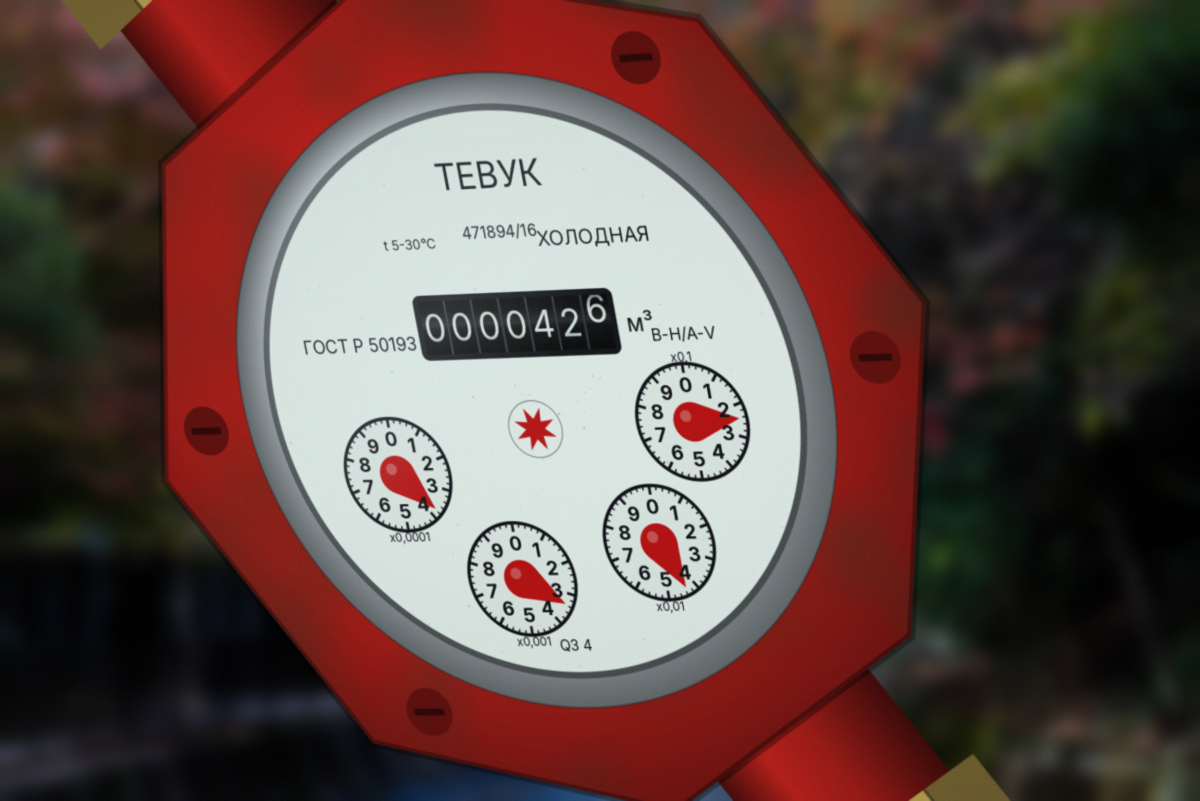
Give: 426.2433 m³
